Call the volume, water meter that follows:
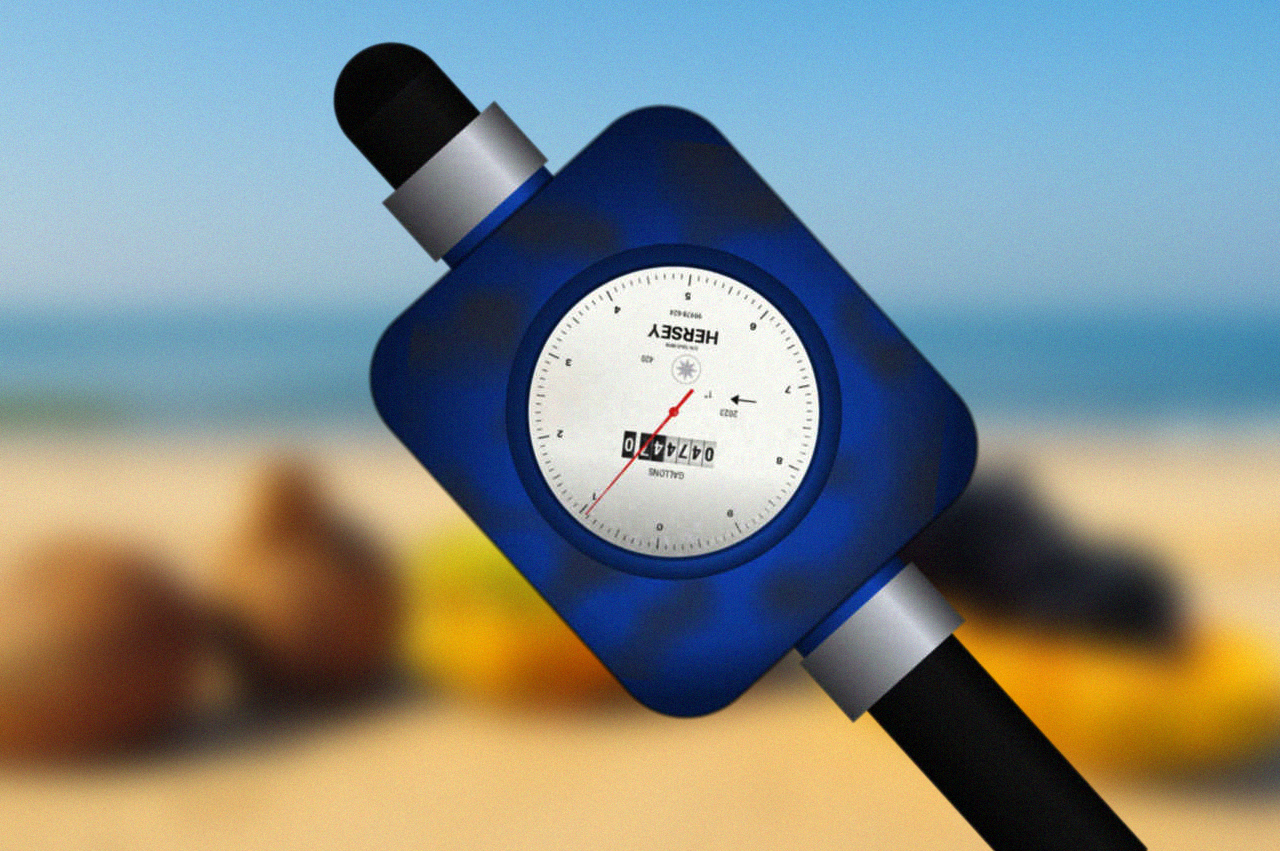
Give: 474470.9 gal
